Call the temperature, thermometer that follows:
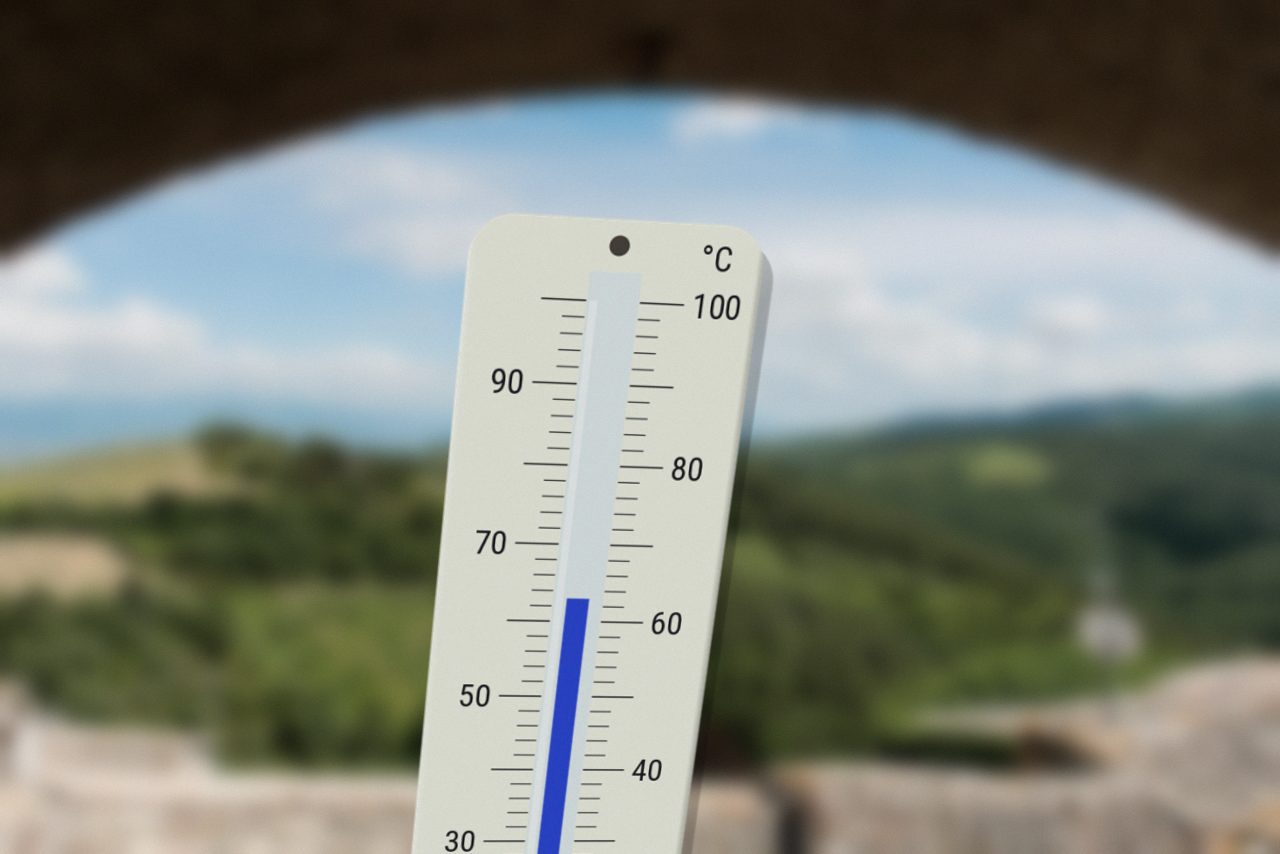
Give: 63 °C
